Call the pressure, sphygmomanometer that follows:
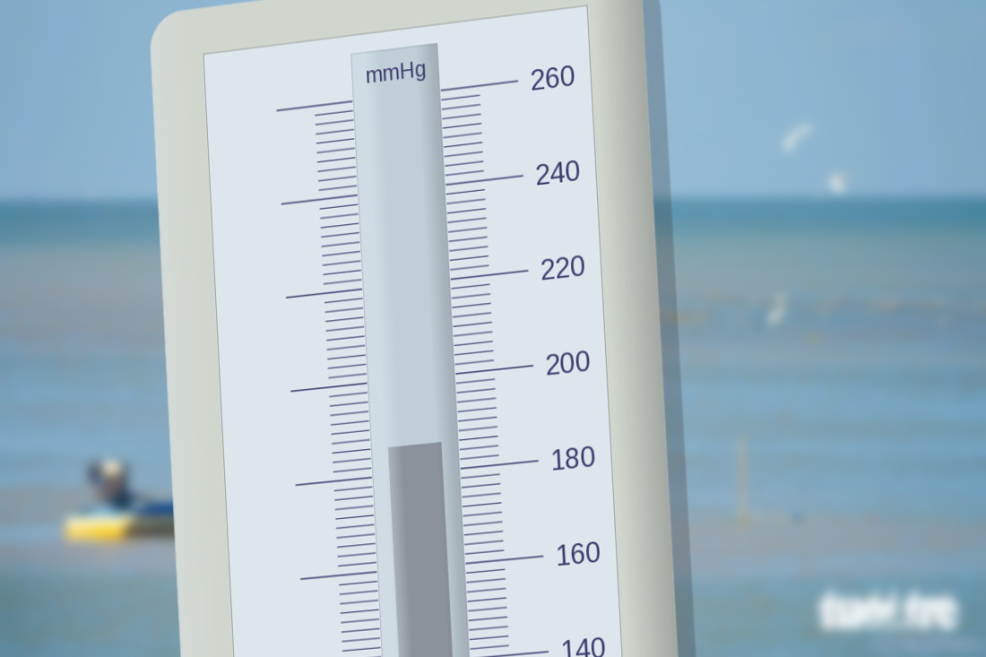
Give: 186 mmHg
